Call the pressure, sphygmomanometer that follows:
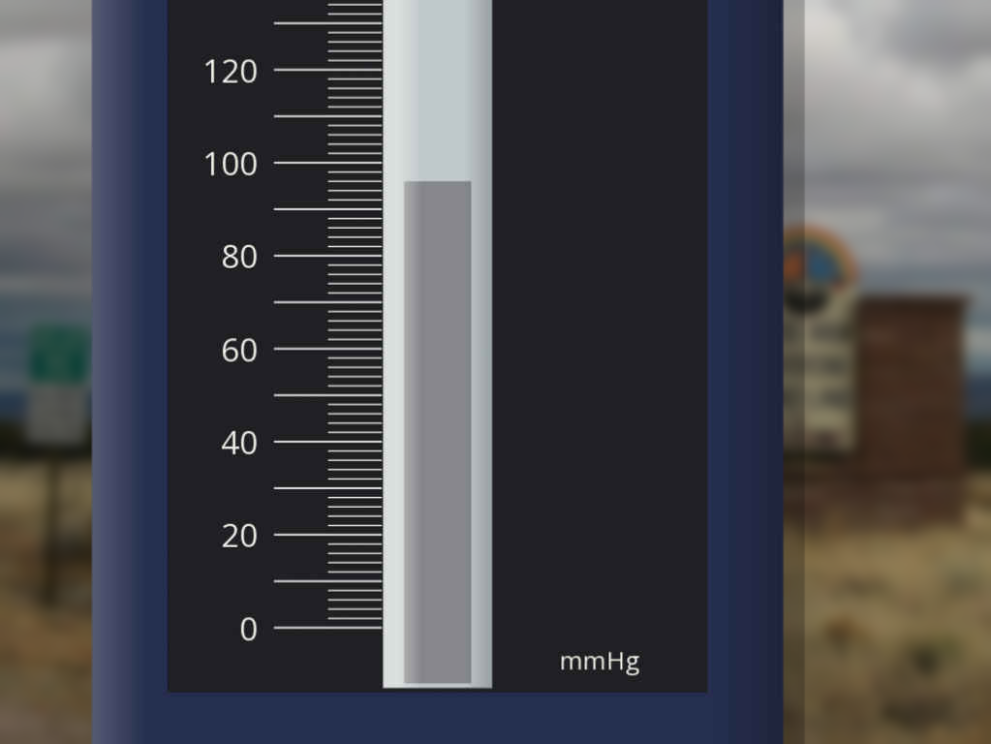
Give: 96 mmHg
